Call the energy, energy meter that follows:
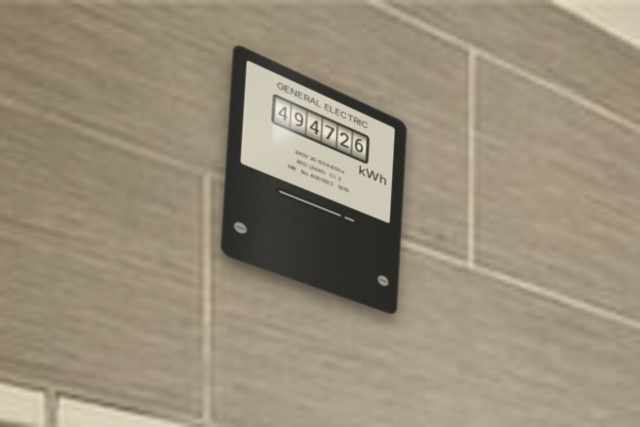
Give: 494726 kWh
